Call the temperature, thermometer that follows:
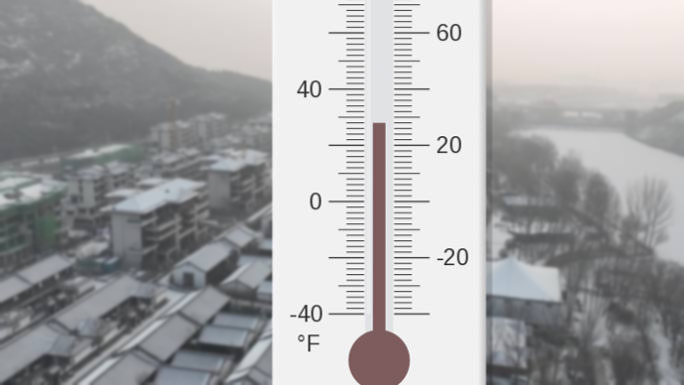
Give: 28 °F
